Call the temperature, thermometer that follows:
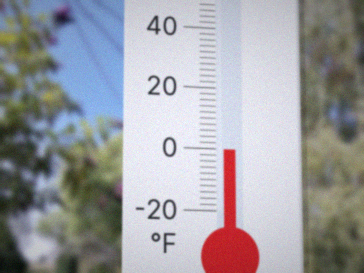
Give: 0 °F
